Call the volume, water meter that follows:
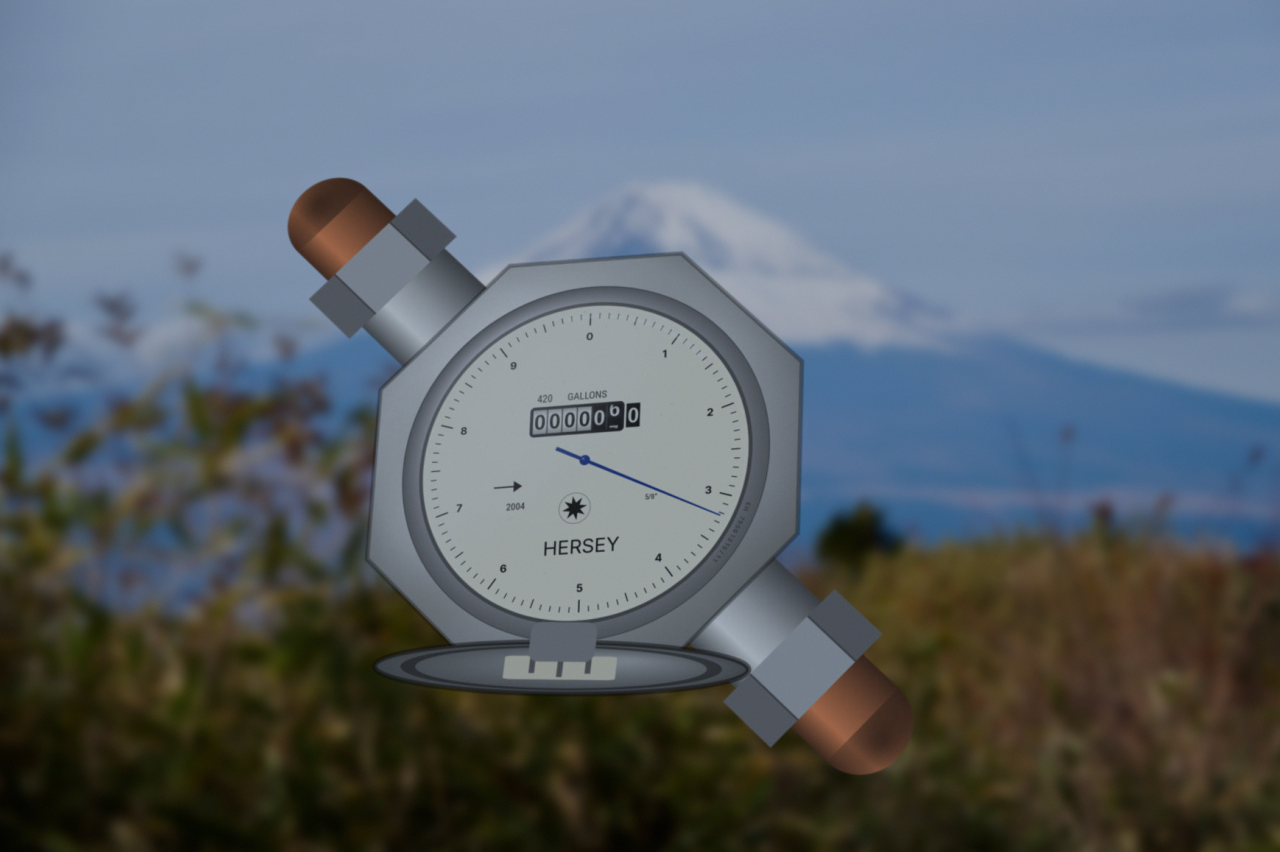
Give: 63.2 gal
